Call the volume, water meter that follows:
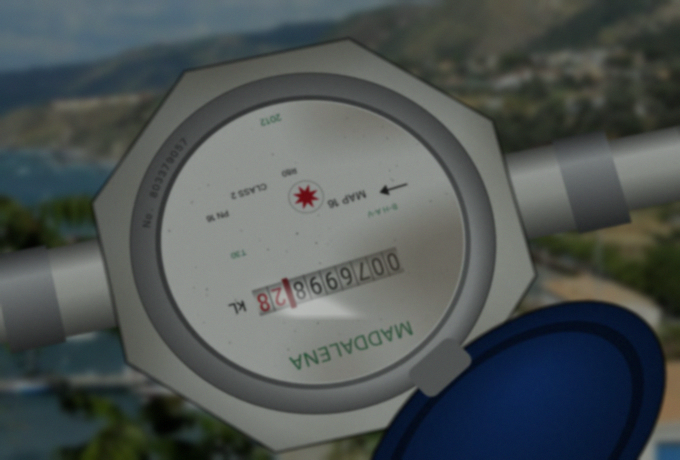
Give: 76998.28 kL
